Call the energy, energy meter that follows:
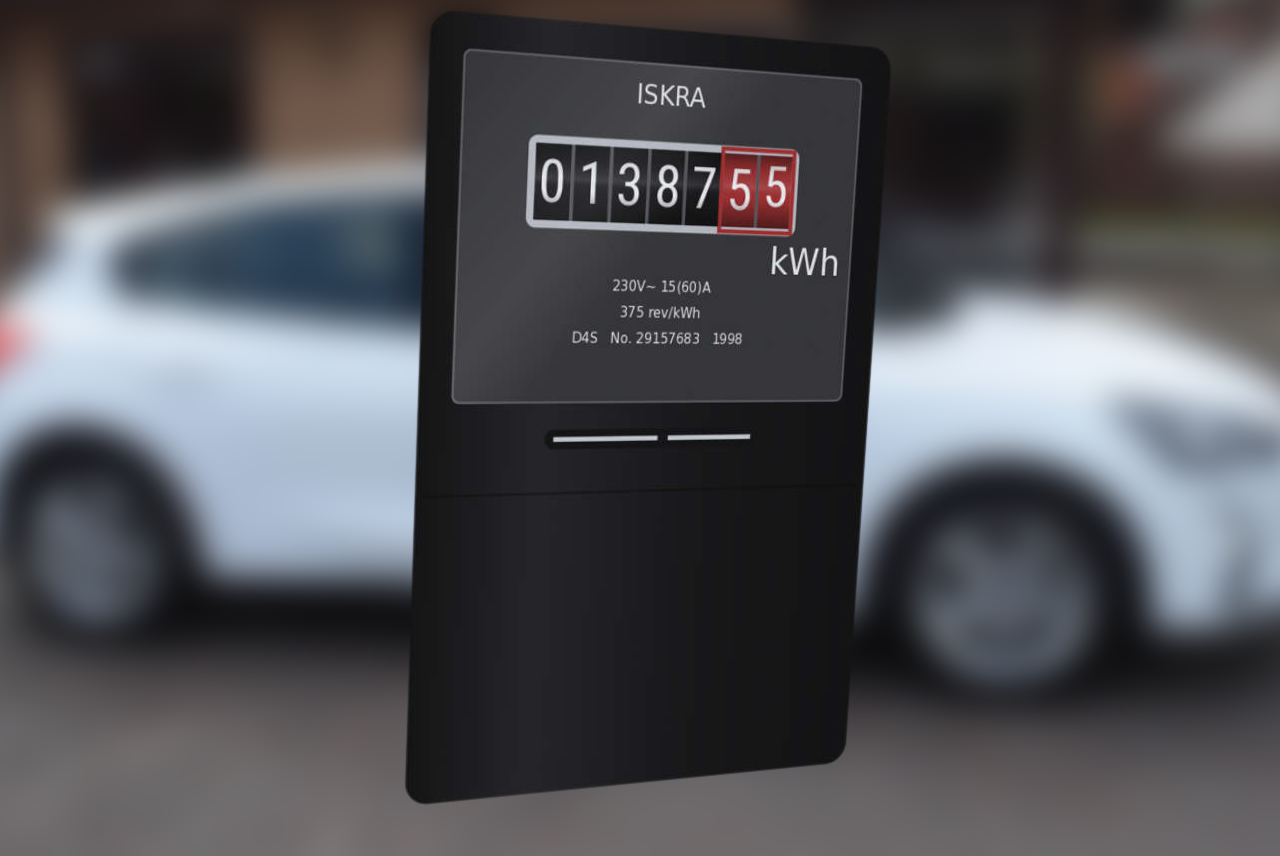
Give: 1387.55 kWh
